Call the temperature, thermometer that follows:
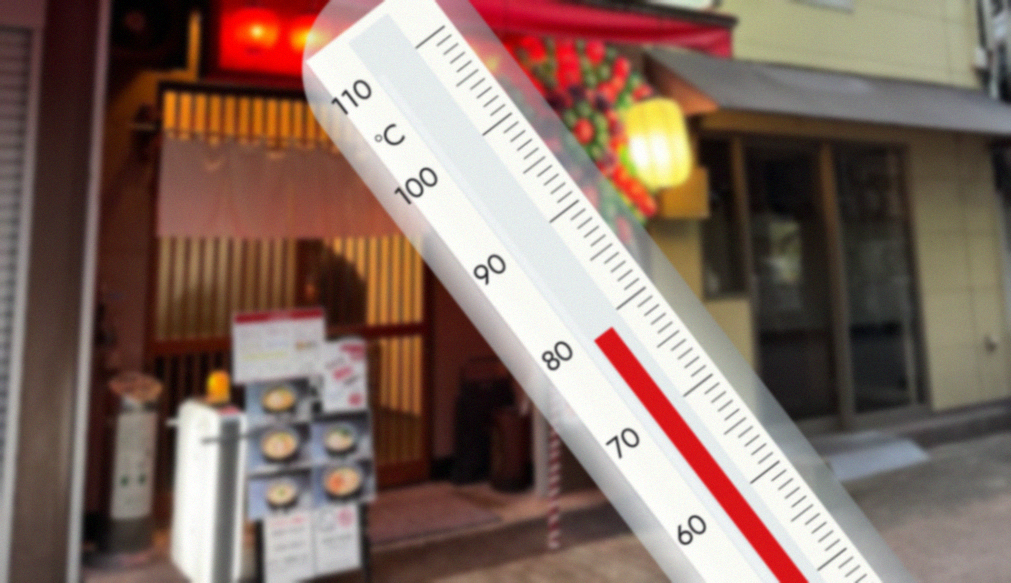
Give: 79 °C
